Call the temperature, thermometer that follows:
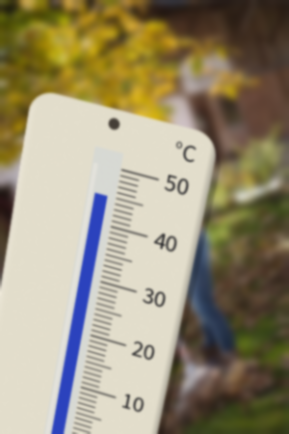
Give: 45 °C
